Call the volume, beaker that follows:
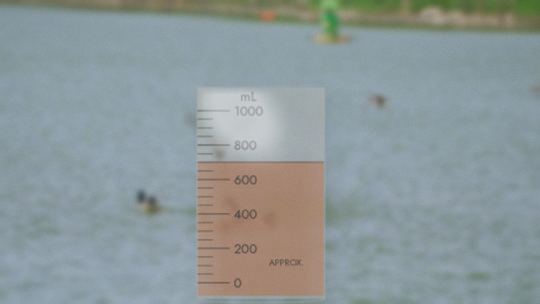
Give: 700 mL
